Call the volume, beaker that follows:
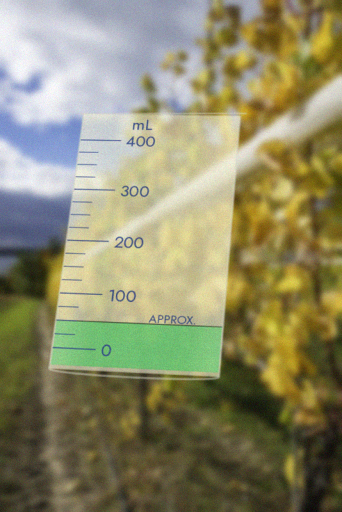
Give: 50 mL
